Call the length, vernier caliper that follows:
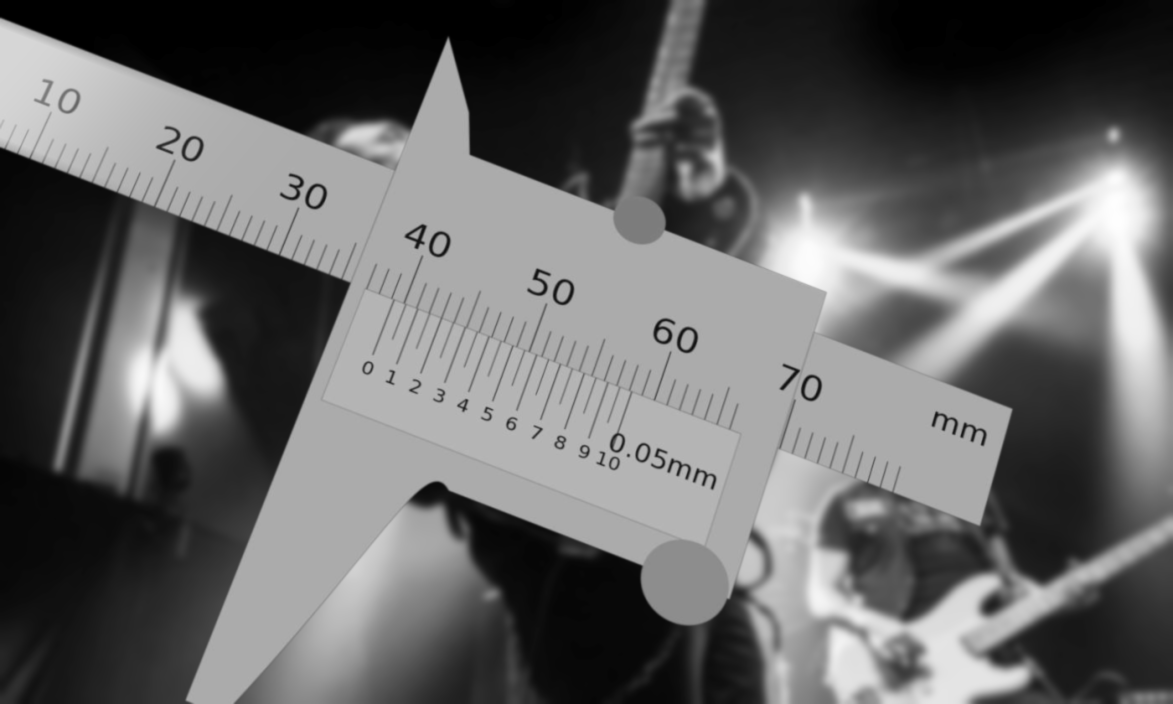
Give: 39.2 mm
